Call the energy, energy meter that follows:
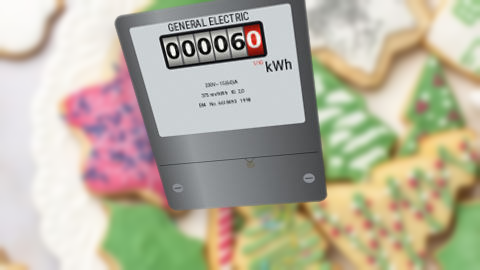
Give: 6.0 kWh
